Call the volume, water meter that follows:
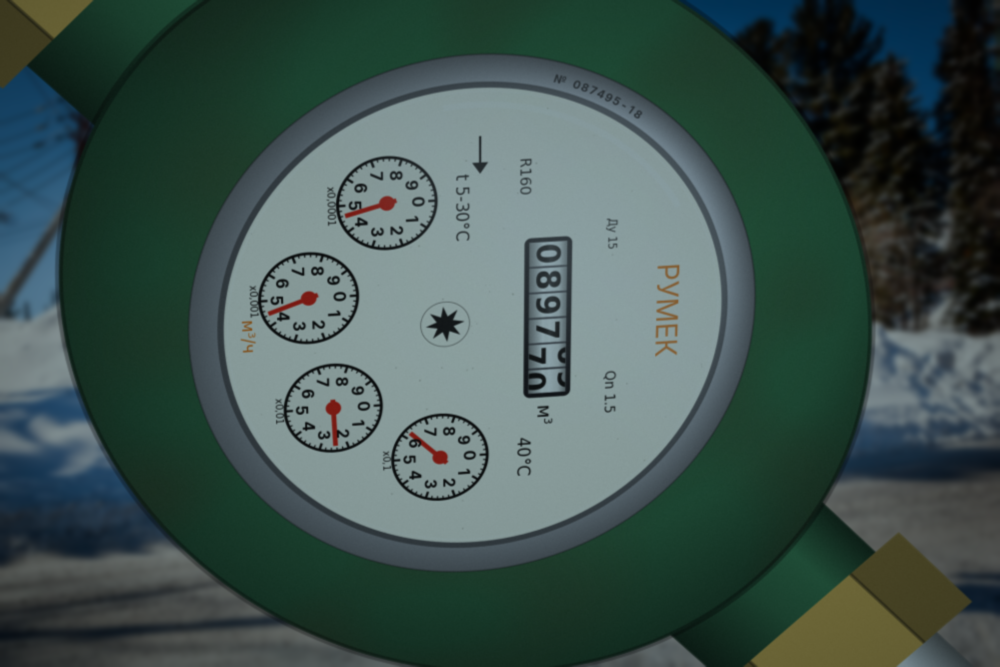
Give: 89769.6244 m³
